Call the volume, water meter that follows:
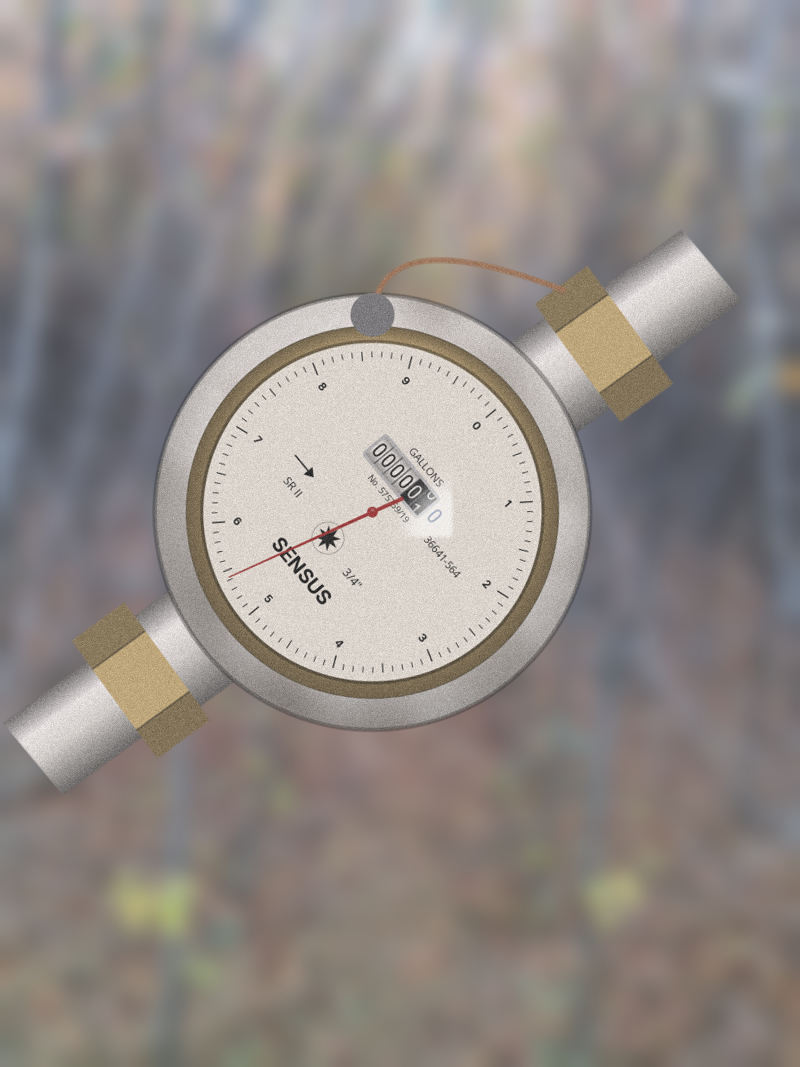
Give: 5.4 gal
